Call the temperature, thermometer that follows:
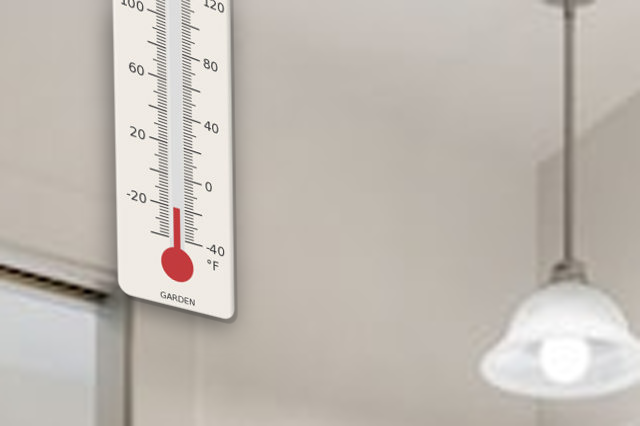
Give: -20 °F
